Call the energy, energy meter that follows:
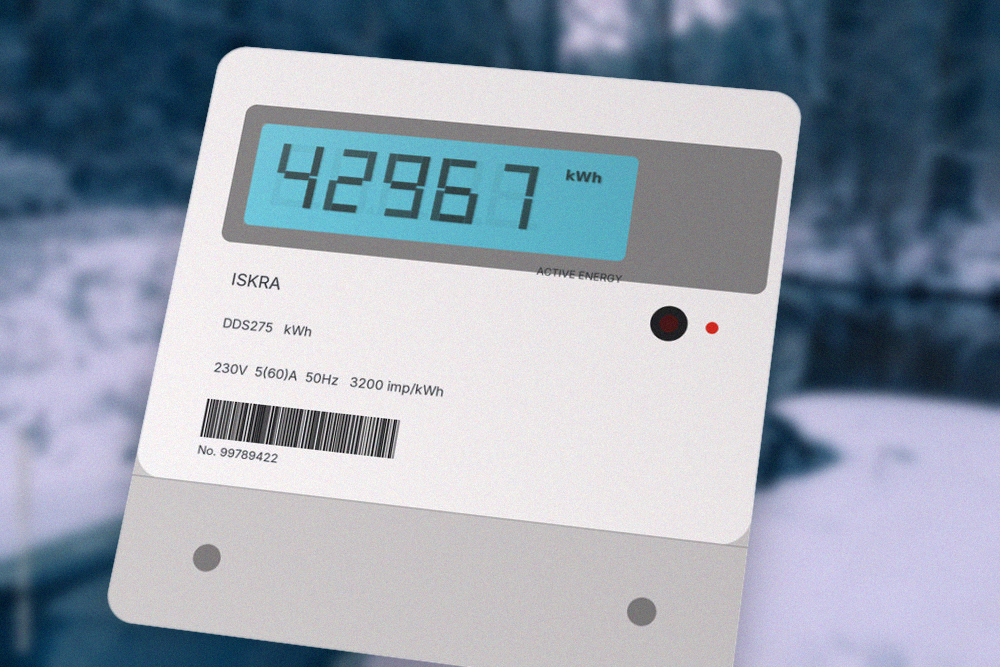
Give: 42967 kWh
